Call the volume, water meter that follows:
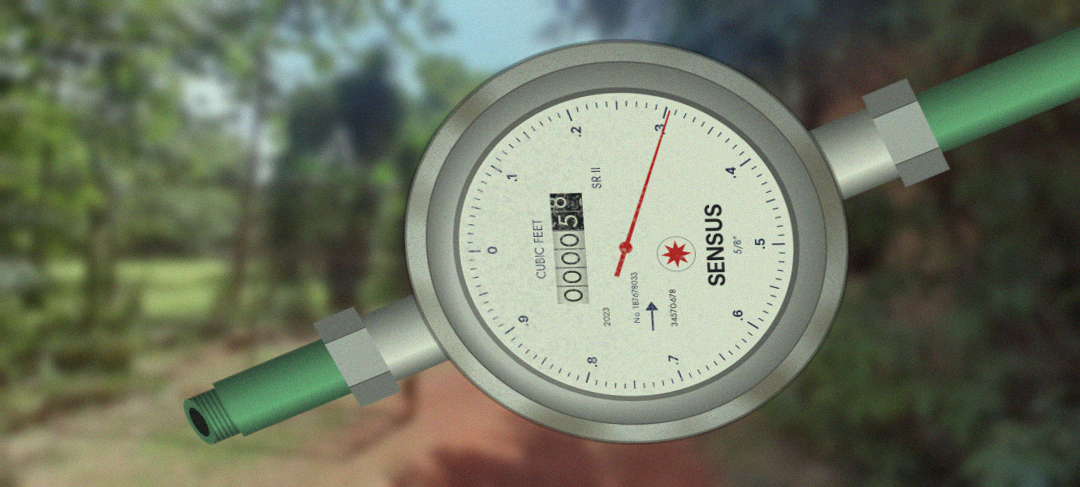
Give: 58.30 ft³
